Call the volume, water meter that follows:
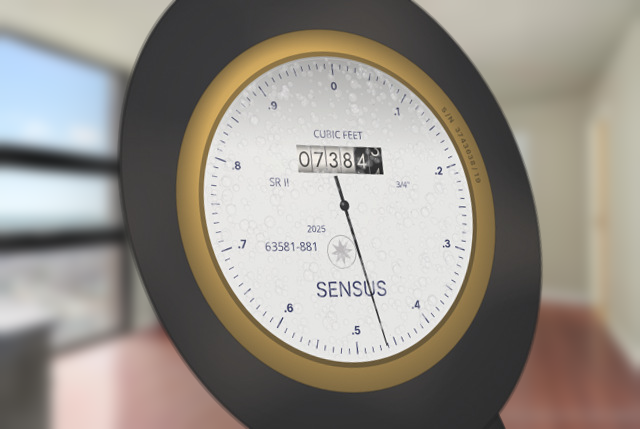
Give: 73843.46 ft³
